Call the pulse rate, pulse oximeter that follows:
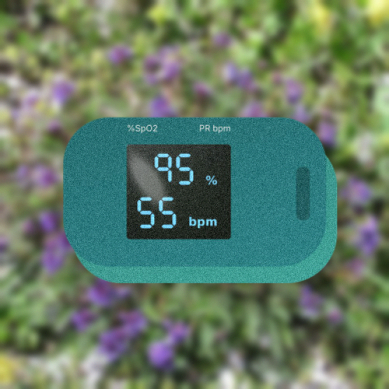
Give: 55 bpm
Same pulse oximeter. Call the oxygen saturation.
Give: 95 %
